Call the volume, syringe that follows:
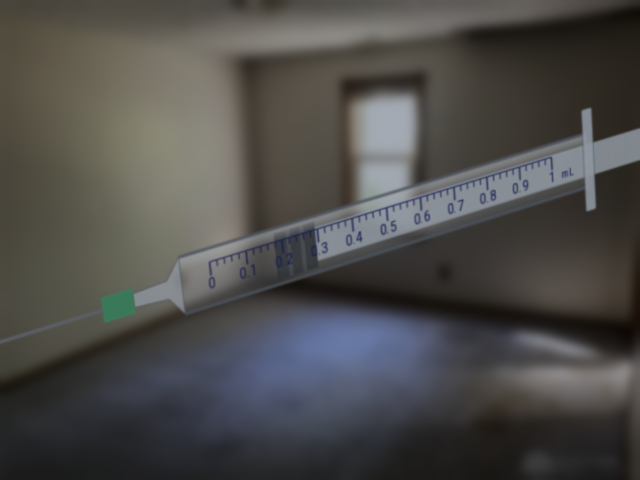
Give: 0.18 mL
